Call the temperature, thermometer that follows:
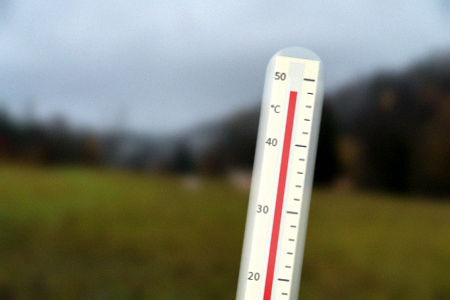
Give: 48 °C
